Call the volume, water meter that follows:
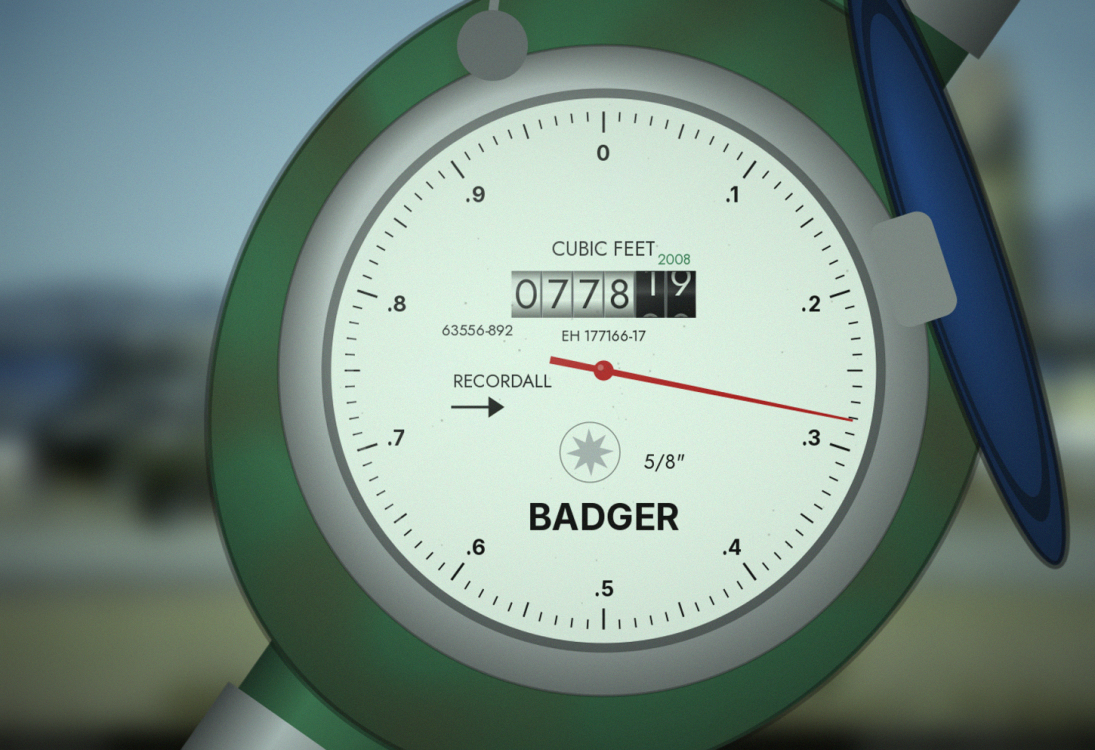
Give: 77819.28 ft³
